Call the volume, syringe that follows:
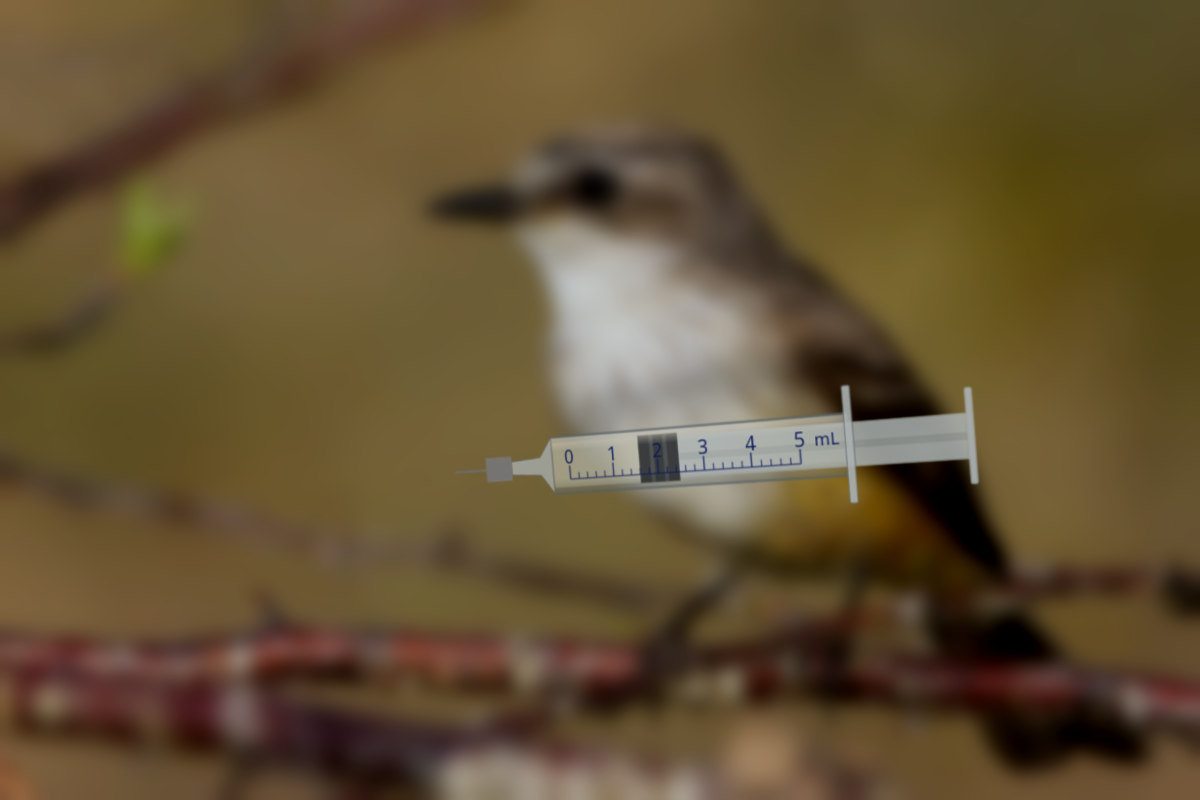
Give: 1.6 mL
